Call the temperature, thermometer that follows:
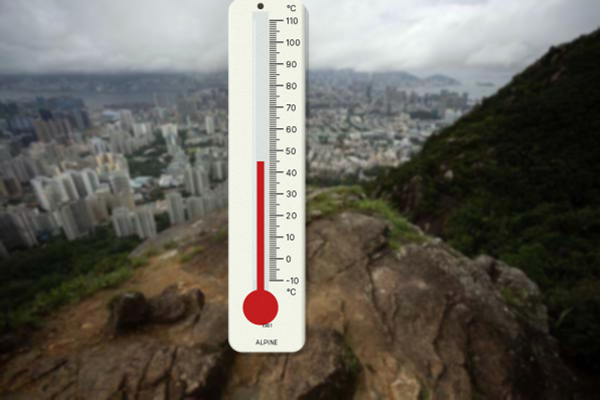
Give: 45 °C
